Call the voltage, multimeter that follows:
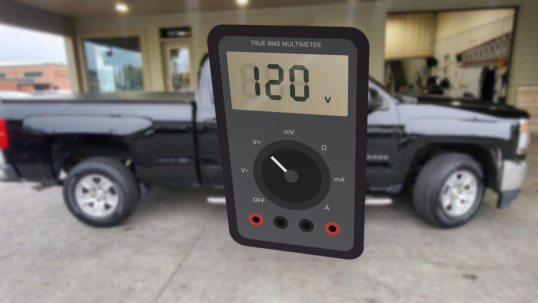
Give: 120 V
